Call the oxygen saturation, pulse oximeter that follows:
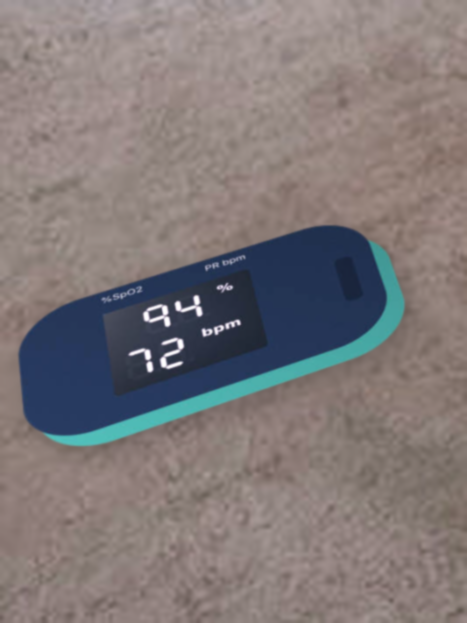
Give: 94 %
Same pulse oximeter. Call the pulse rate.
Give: 72 bpm
